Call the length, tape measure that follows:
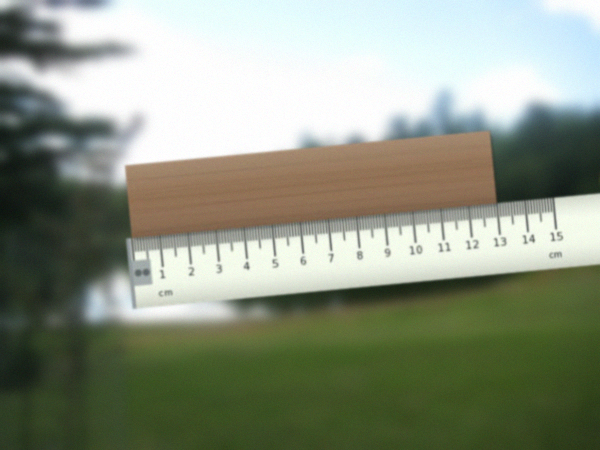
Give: 13 cm
